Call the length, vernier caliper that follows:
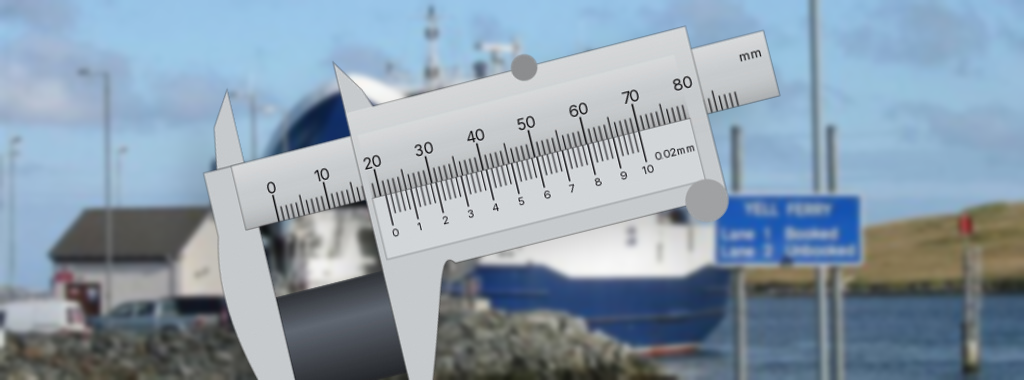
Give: 21.0 mm
